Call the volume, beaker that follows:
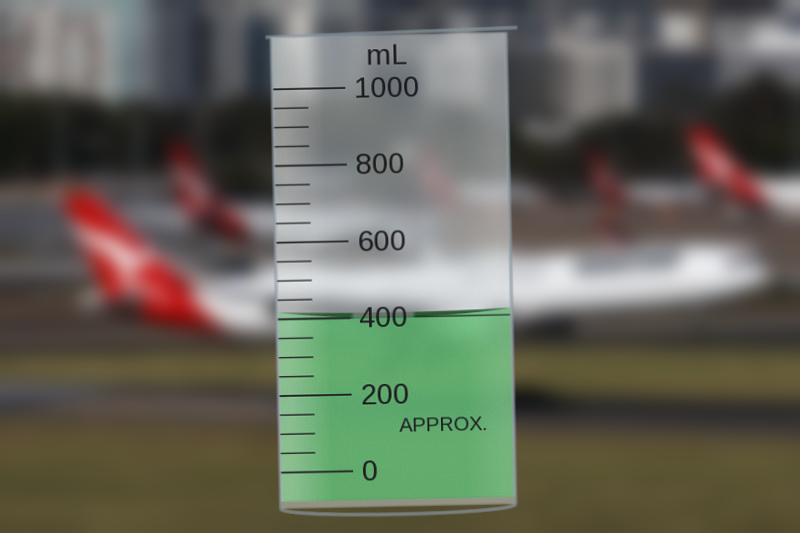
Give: 400 mL
